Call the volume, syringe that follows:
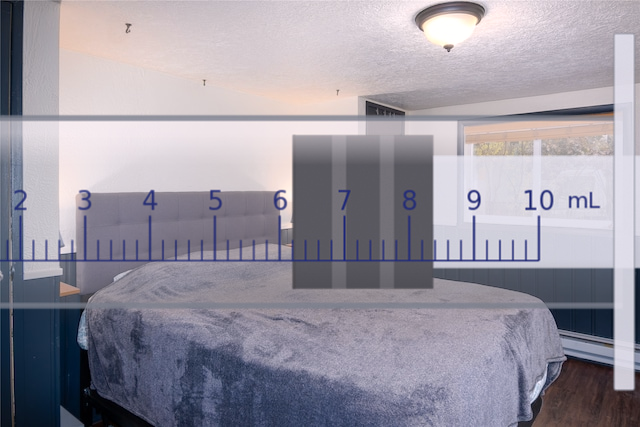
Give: 6.2 mL
